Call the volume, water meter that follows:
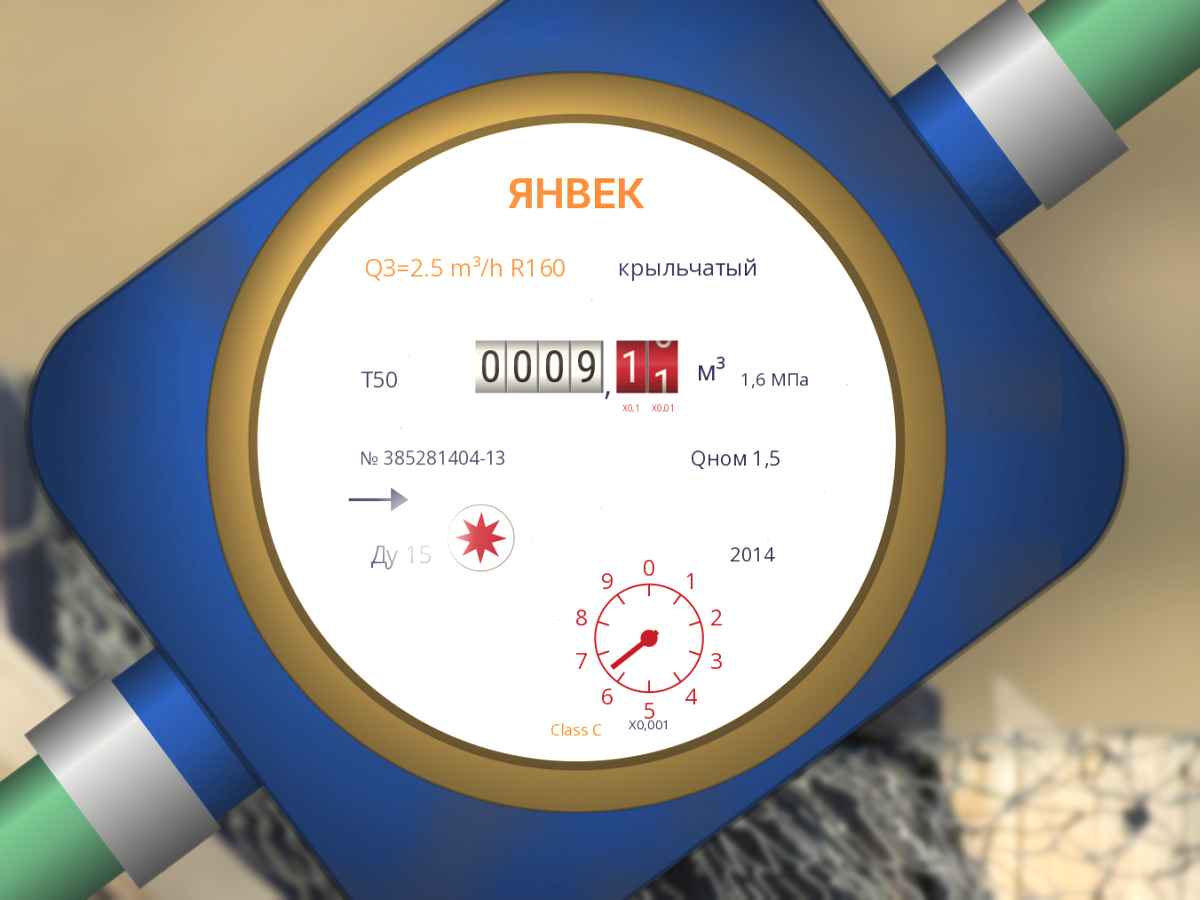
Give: 9.106 m³
